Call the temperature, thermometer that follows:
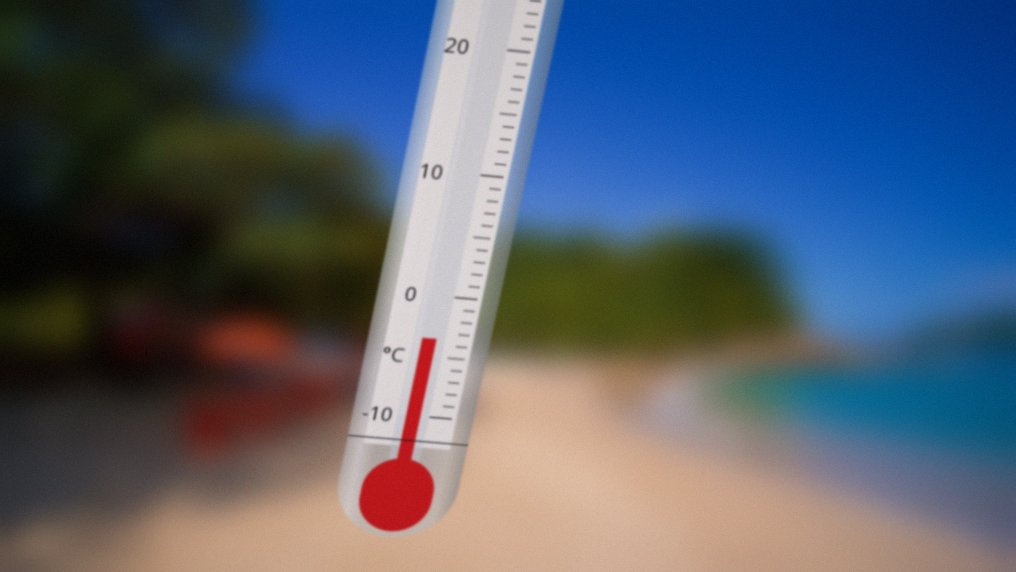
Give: -3.5 °C
